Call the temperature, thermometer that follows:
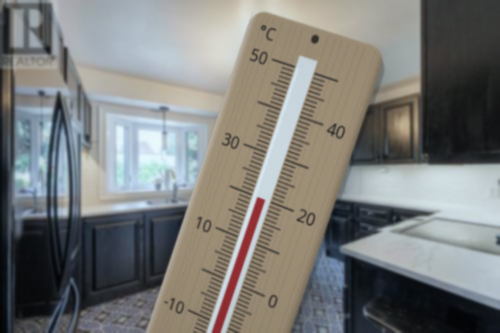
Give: 20 °C
